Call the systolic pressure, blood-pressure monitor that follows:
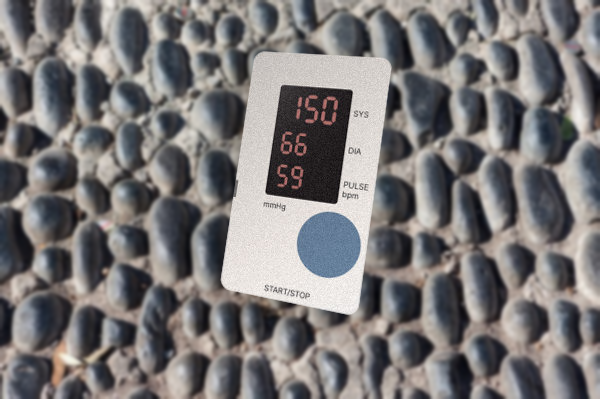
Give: 150 mmHg
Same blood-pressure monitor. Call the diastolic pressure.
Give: 66 mmHg
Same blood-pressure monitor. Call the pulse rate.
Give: 59 bpm
